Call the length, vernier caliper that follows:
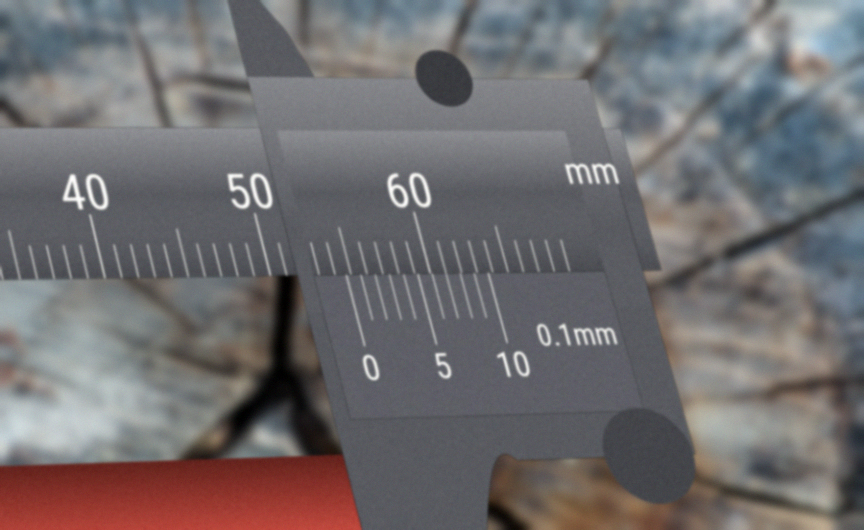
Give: 54.7 mm
